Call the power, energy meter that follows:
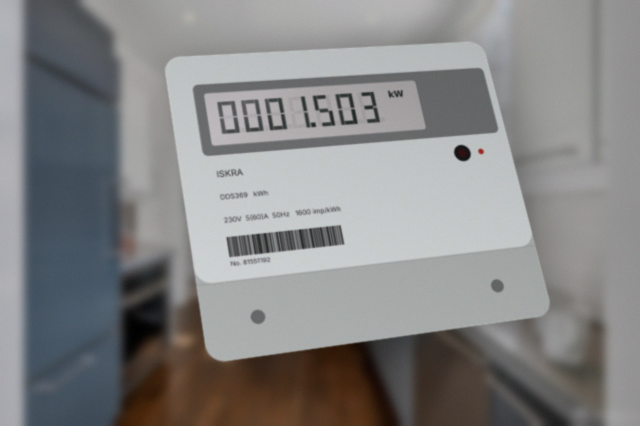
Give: 1.503 kW
